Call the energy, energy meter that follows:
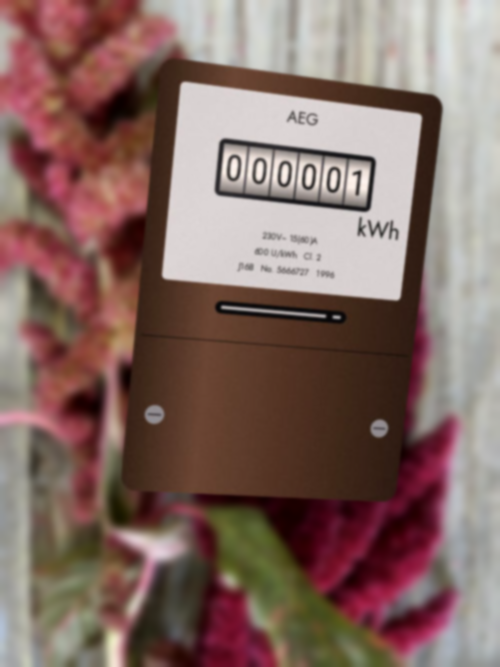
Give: 1 kWh
